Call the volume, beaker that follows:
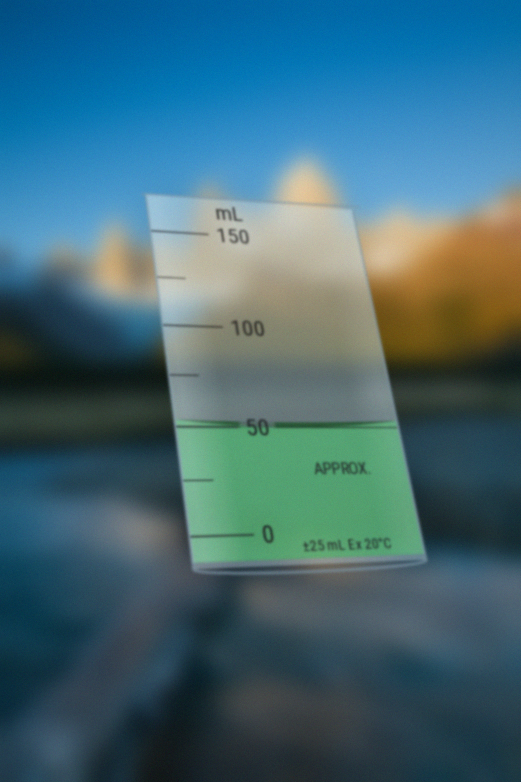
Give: 50 mL
